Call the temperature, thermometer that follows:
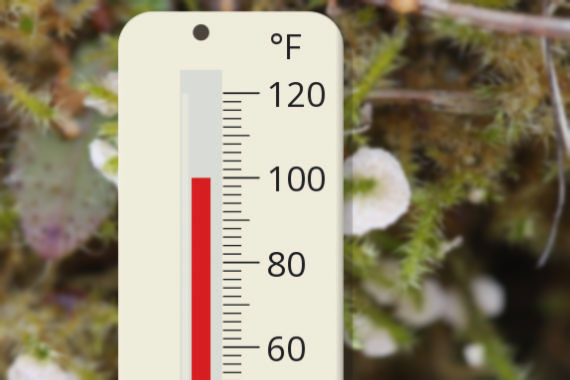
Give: 100 °F
